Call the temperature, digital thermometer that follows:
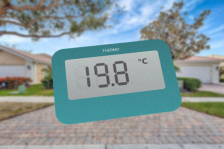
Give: 19.8 °C
